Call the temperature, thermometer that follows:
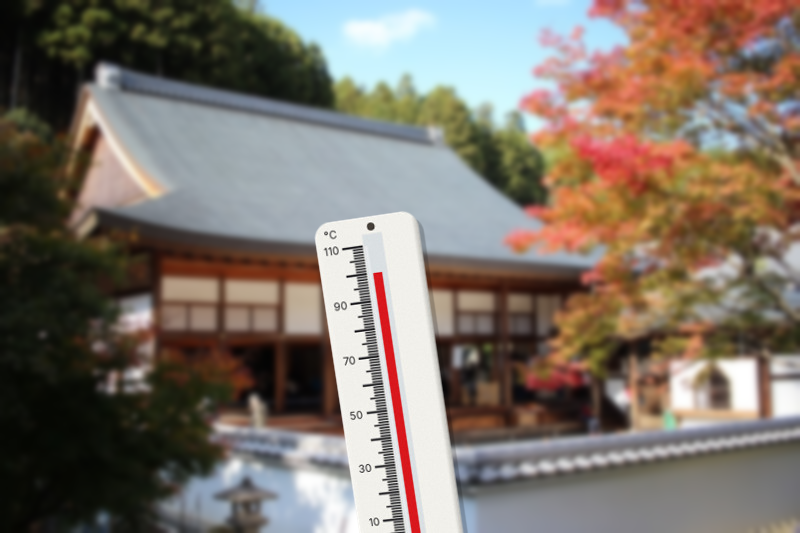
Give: 100 °C
